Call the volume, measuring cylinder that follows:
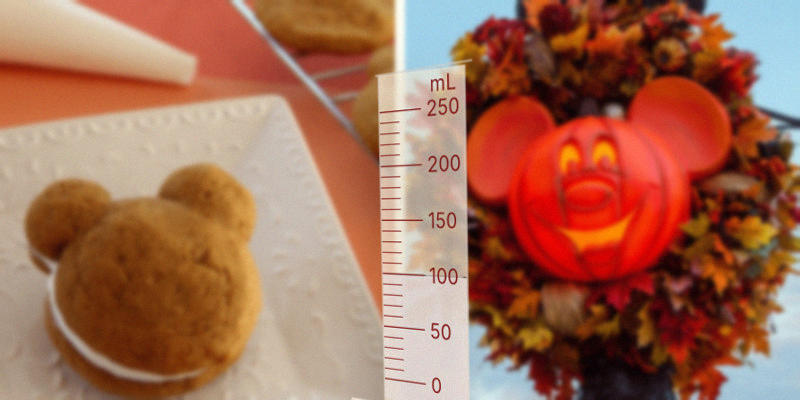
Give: 100 mL
